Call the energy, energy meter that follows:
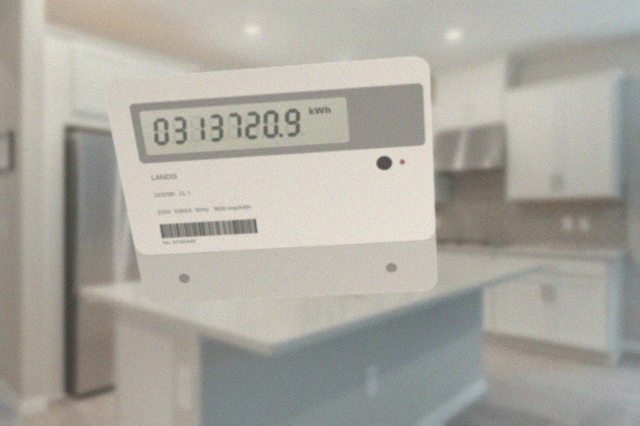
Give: 313720.9 kWh
